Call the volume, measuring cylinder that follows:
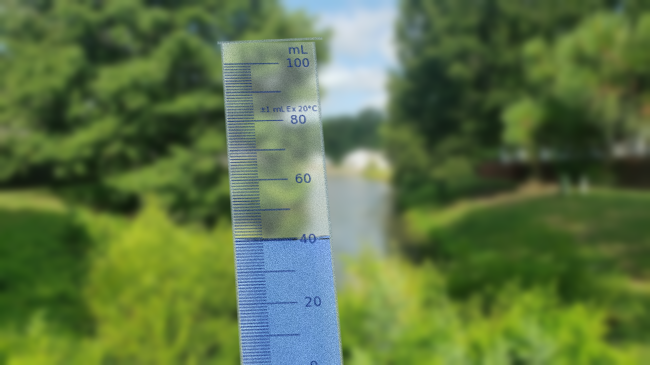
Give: 40 mL
